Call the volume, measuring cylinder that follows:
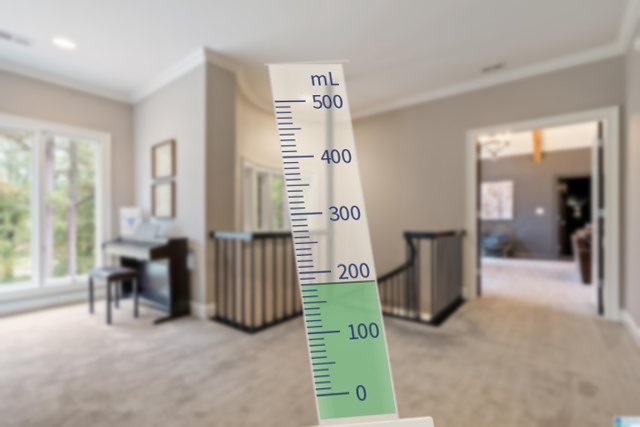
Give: 180 mL
